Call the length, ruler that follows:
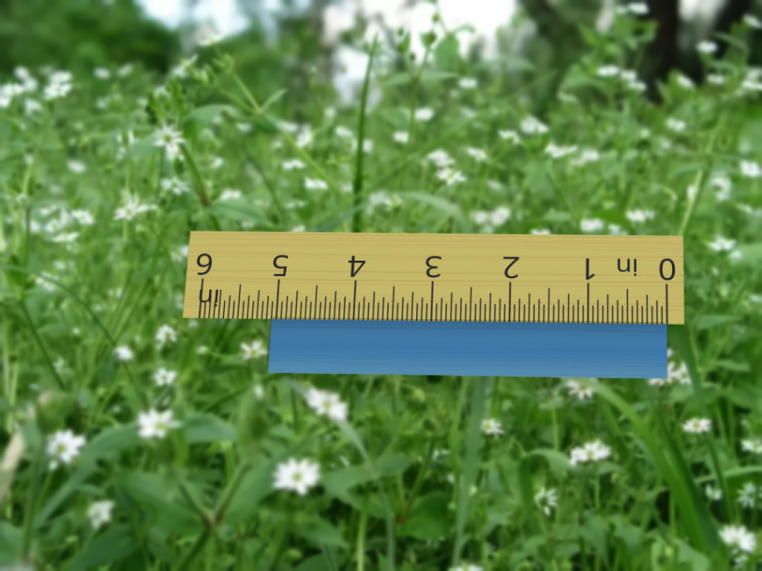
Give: 5.0625 in
